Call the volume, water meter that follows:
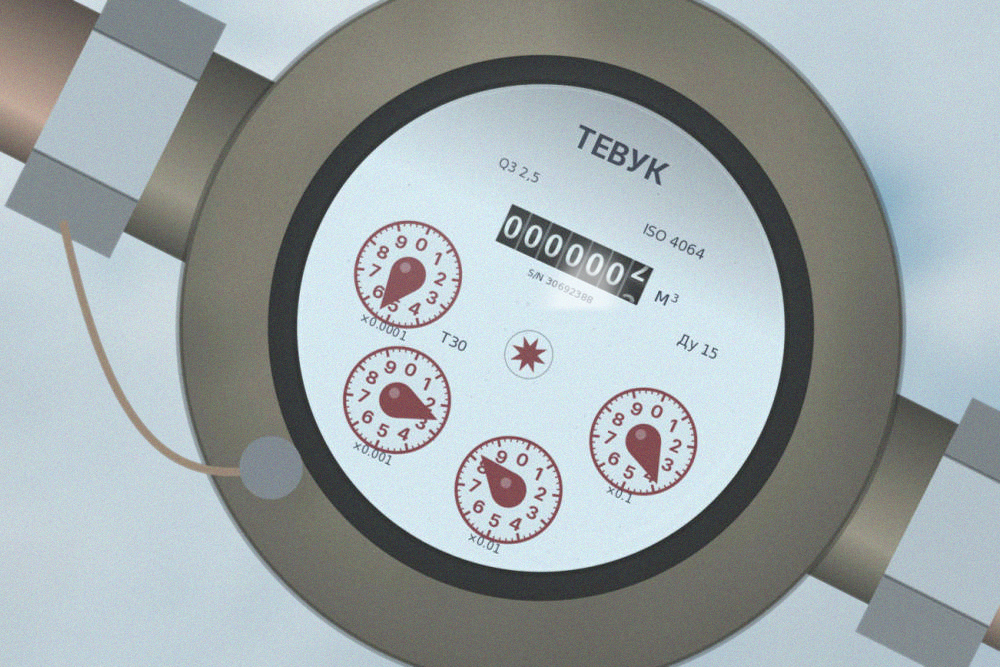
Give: 2.3825 m³
